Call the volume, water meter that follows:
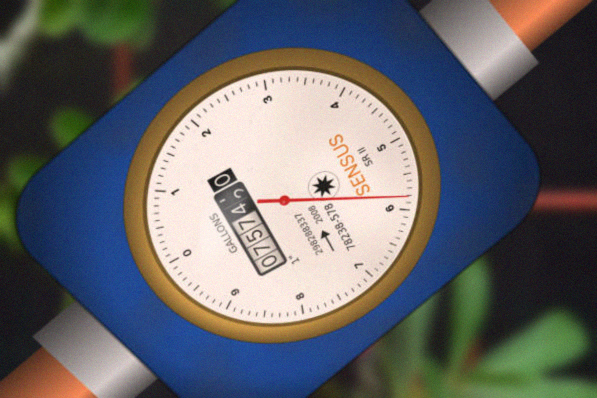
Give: 757415.8 gal
